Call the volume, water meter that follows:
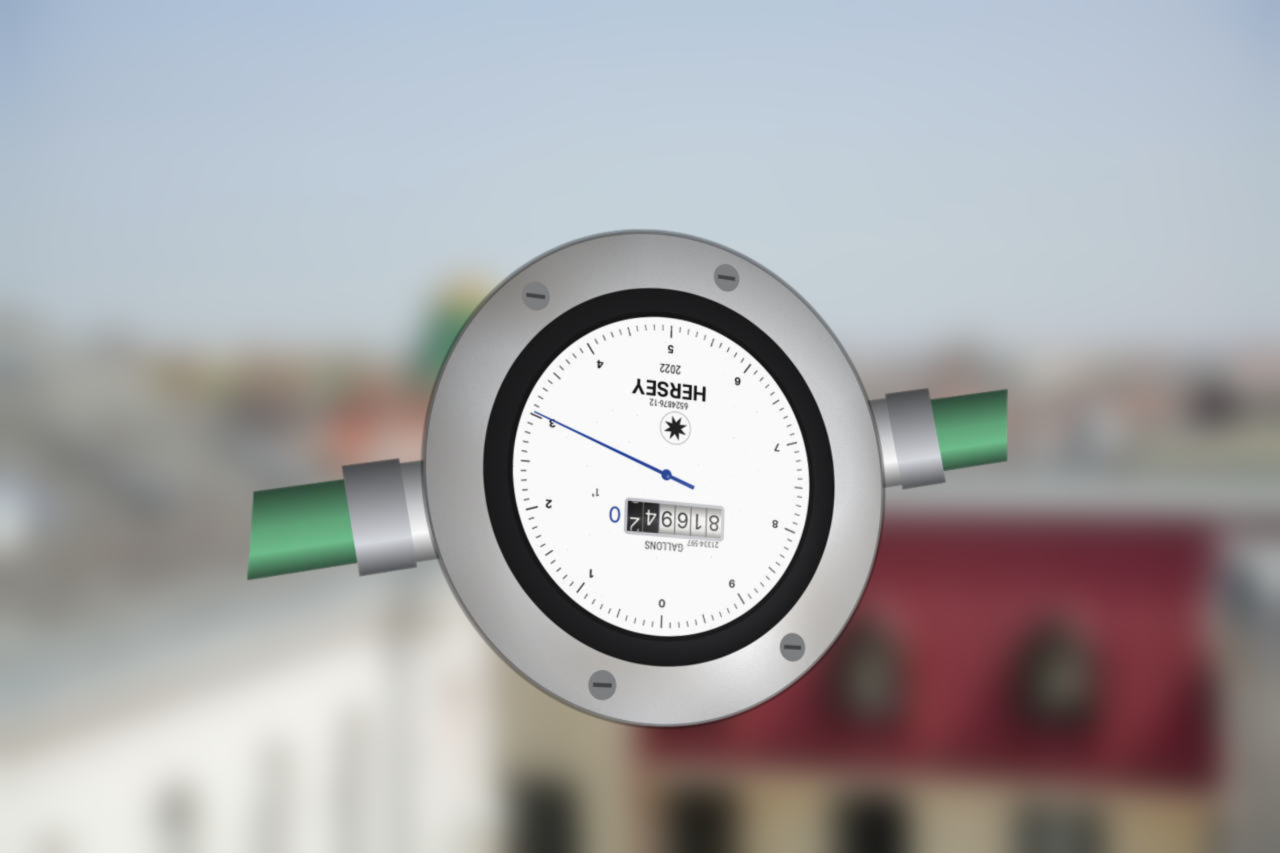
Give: 8169423.0 gal
